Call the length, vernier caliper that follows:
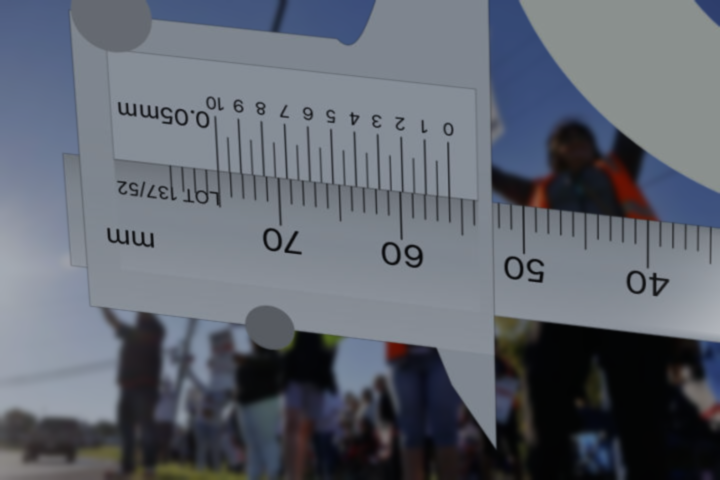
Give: 56.0 mm
